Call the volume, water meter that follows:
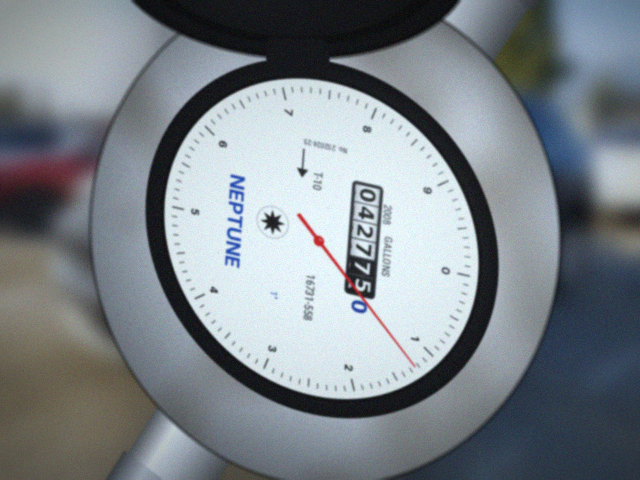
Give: 427751.2 gal
